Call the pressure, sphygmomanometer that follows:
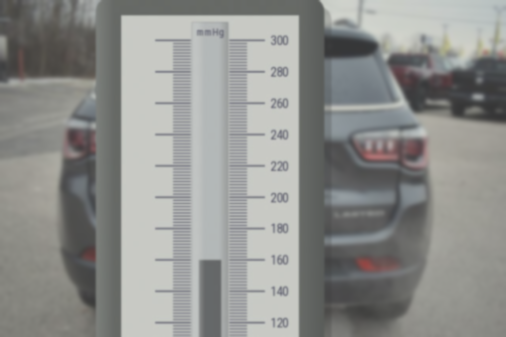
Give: 160 mmHg
